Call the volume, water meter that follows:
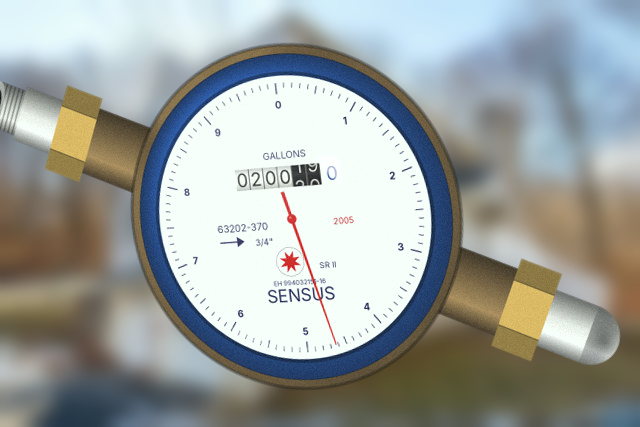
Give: 200194.6 gal
